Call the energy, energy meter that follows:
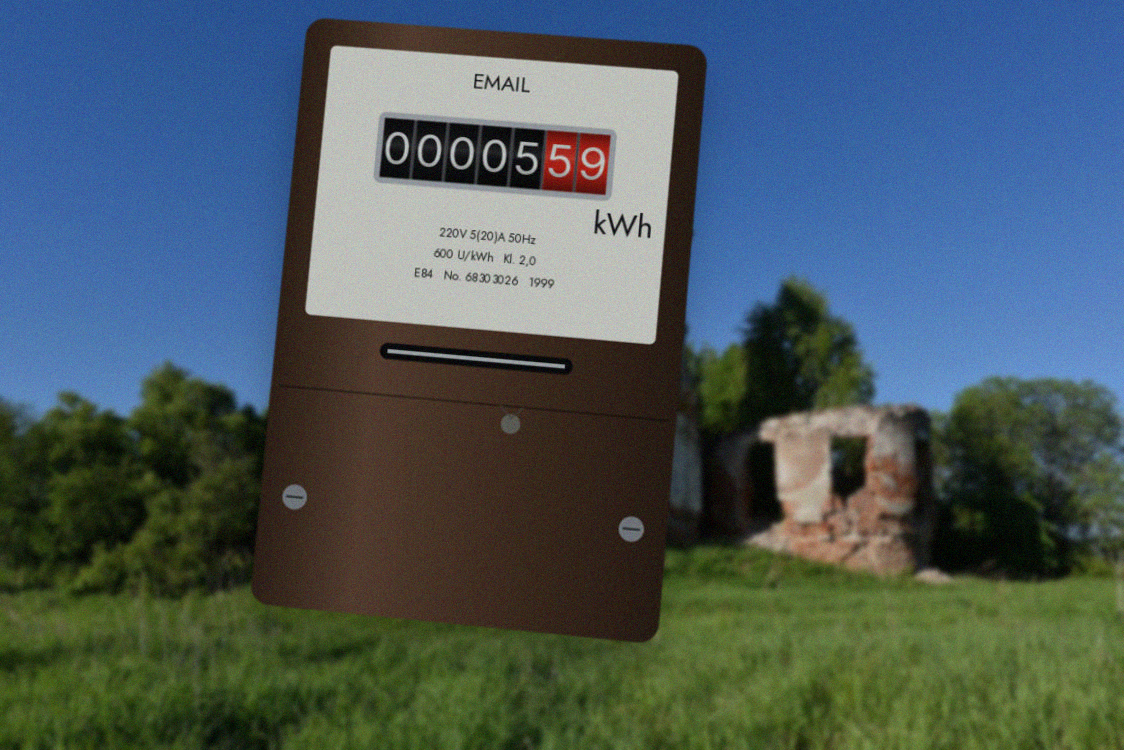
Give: 5.59 kWh
